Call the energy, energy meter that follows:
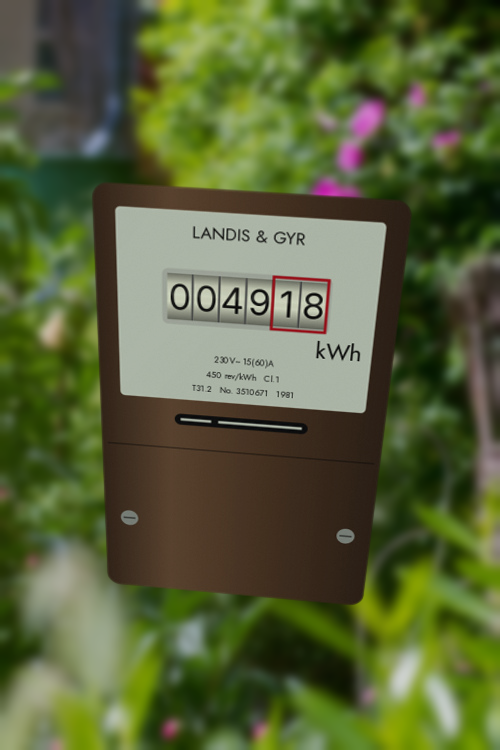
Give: 49.18 kWh
